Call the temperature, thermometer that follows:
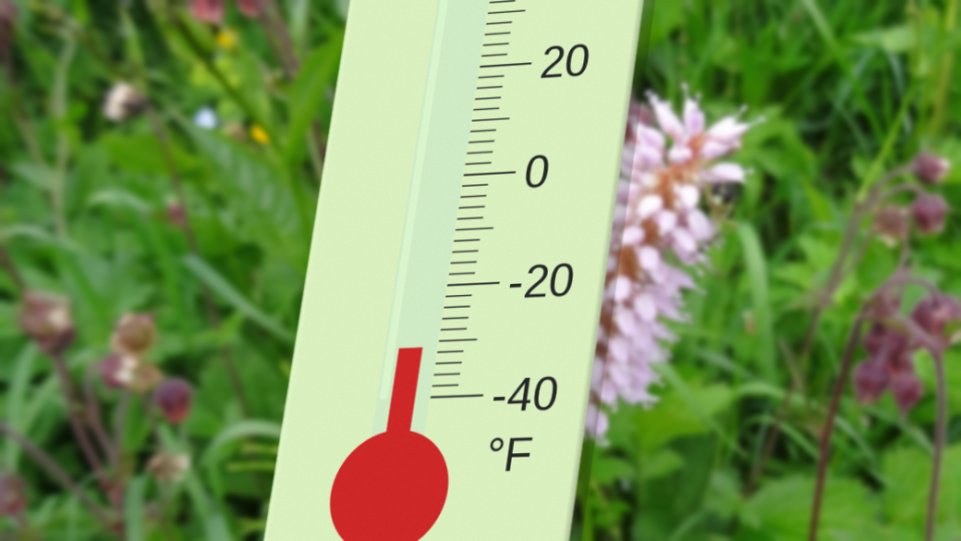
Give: -31 °F
